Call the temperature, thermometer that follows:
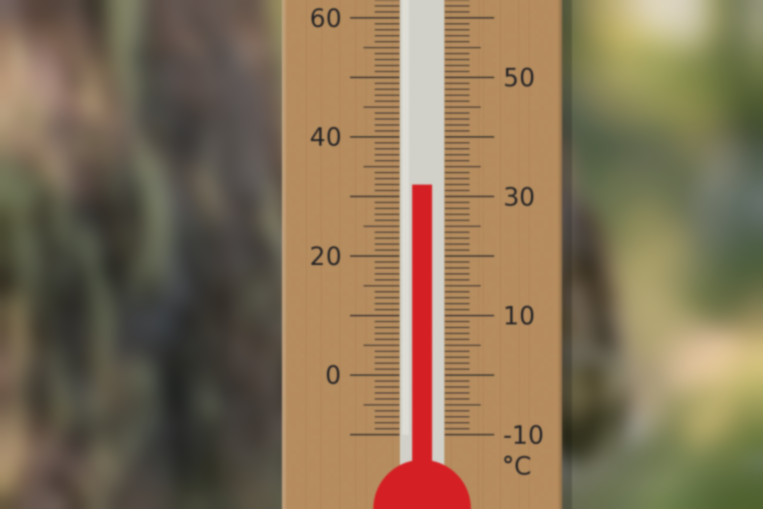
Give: 32 °C
